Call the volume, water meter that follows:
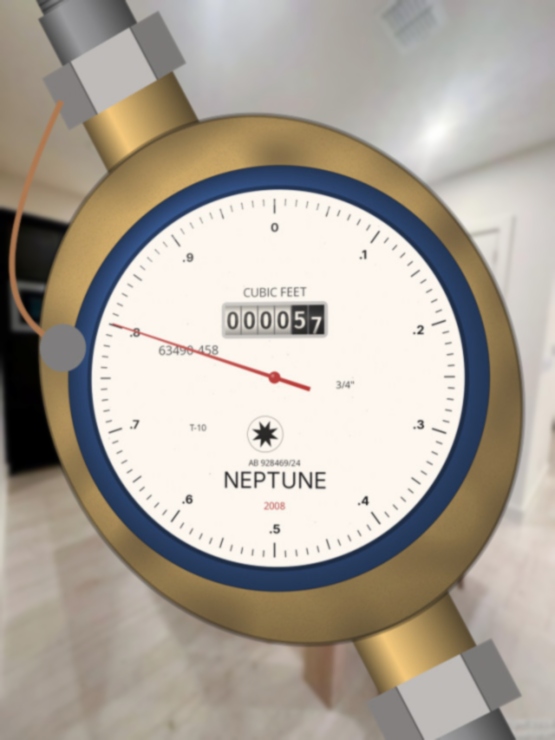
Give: 56.80 ft³
